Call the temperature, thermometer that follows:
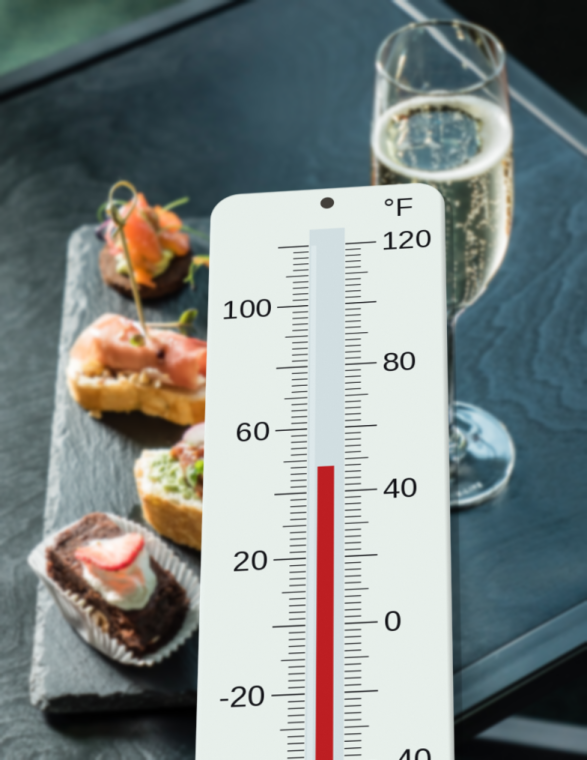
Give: 48 °F
